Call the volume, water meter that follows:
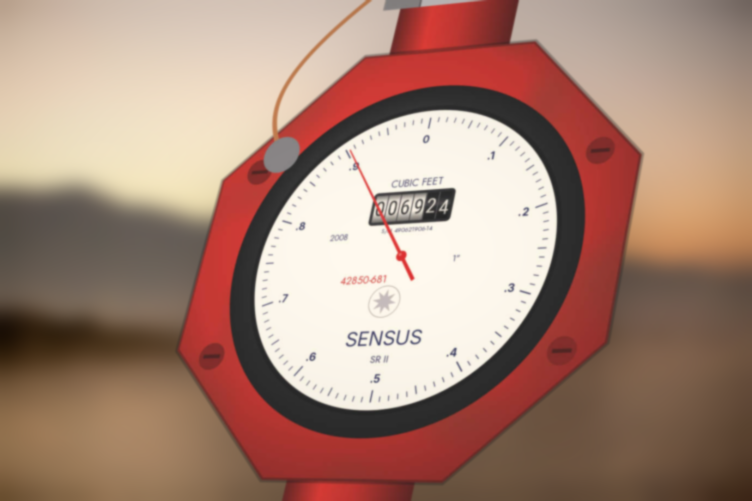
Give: 6923.90 ft³
